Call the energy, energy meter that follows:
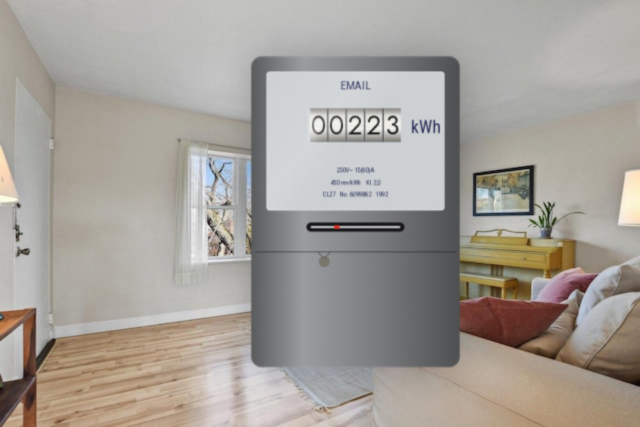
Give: 223 kWh
